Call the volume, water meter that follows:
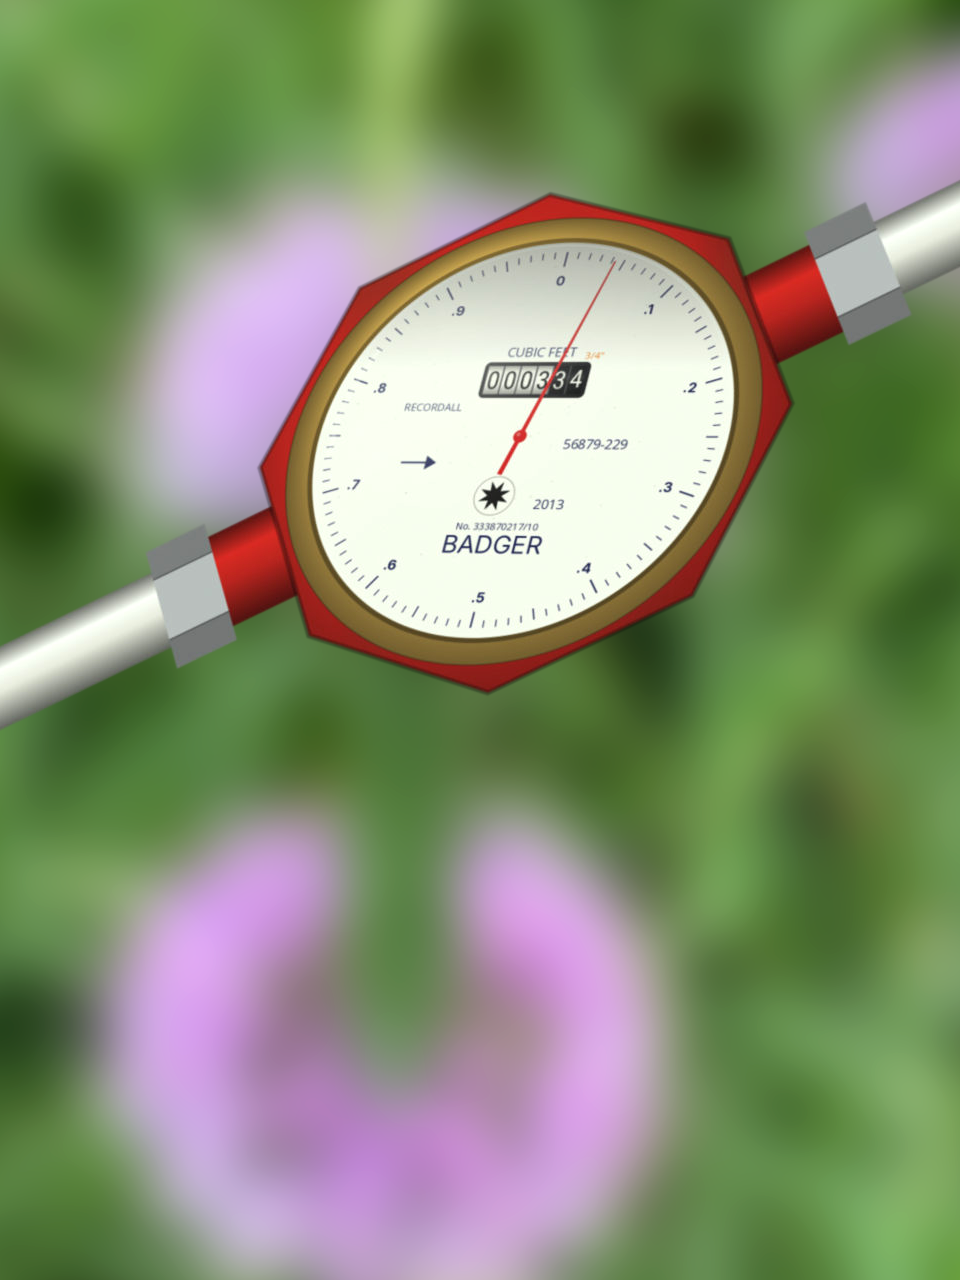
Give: 334.04 ft³
